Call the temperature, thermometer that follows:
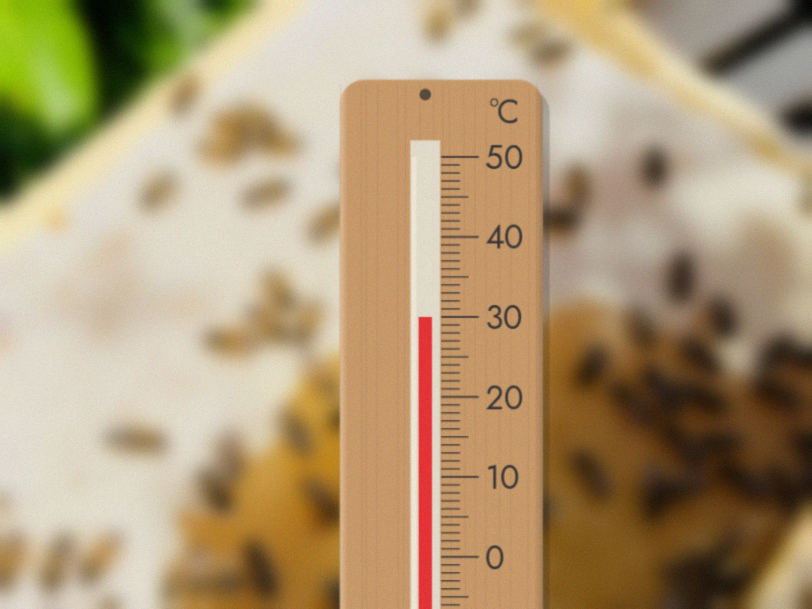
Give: 30 °C
